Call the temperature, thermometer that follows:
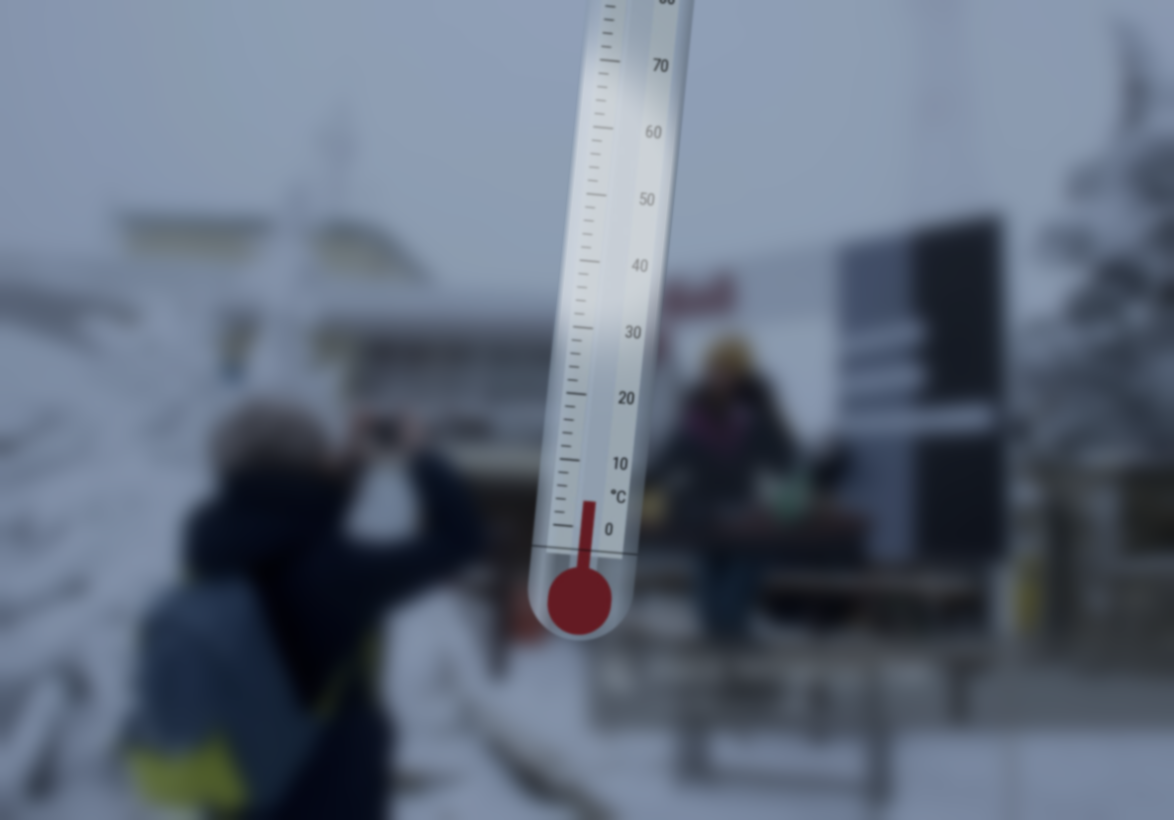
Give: 4 °C
